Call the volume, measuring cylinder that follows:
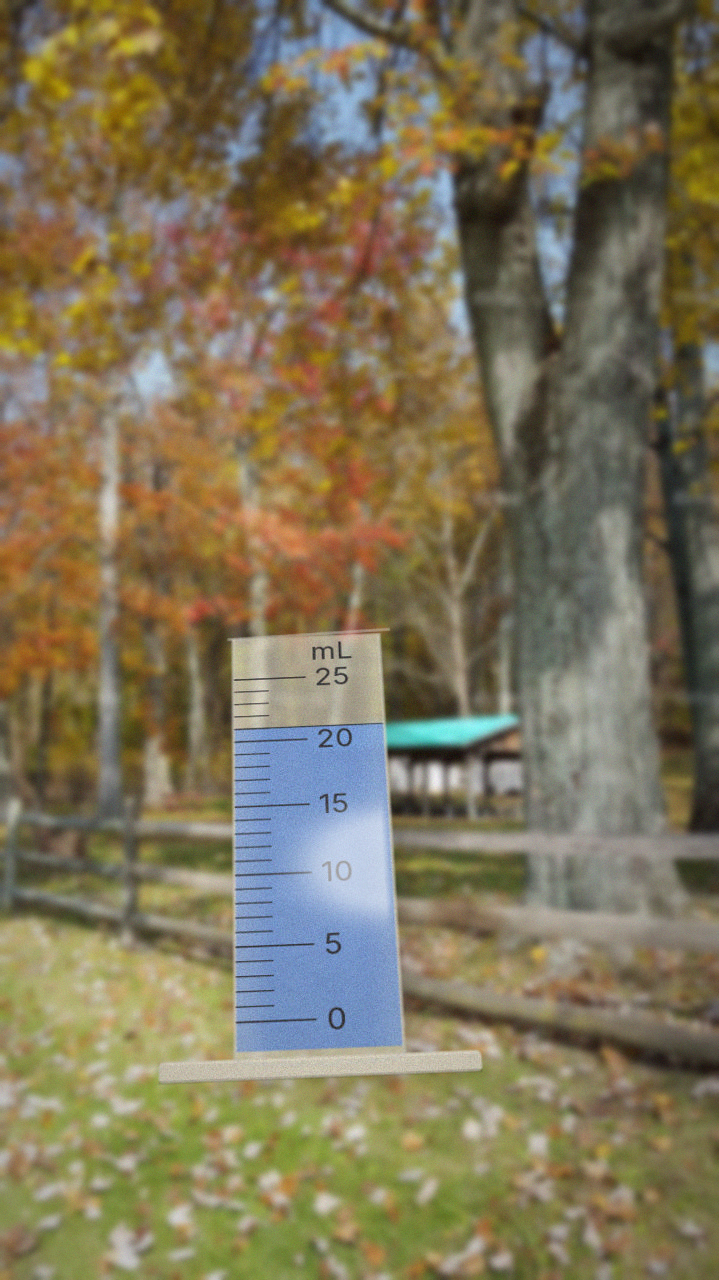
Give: 21 mL
